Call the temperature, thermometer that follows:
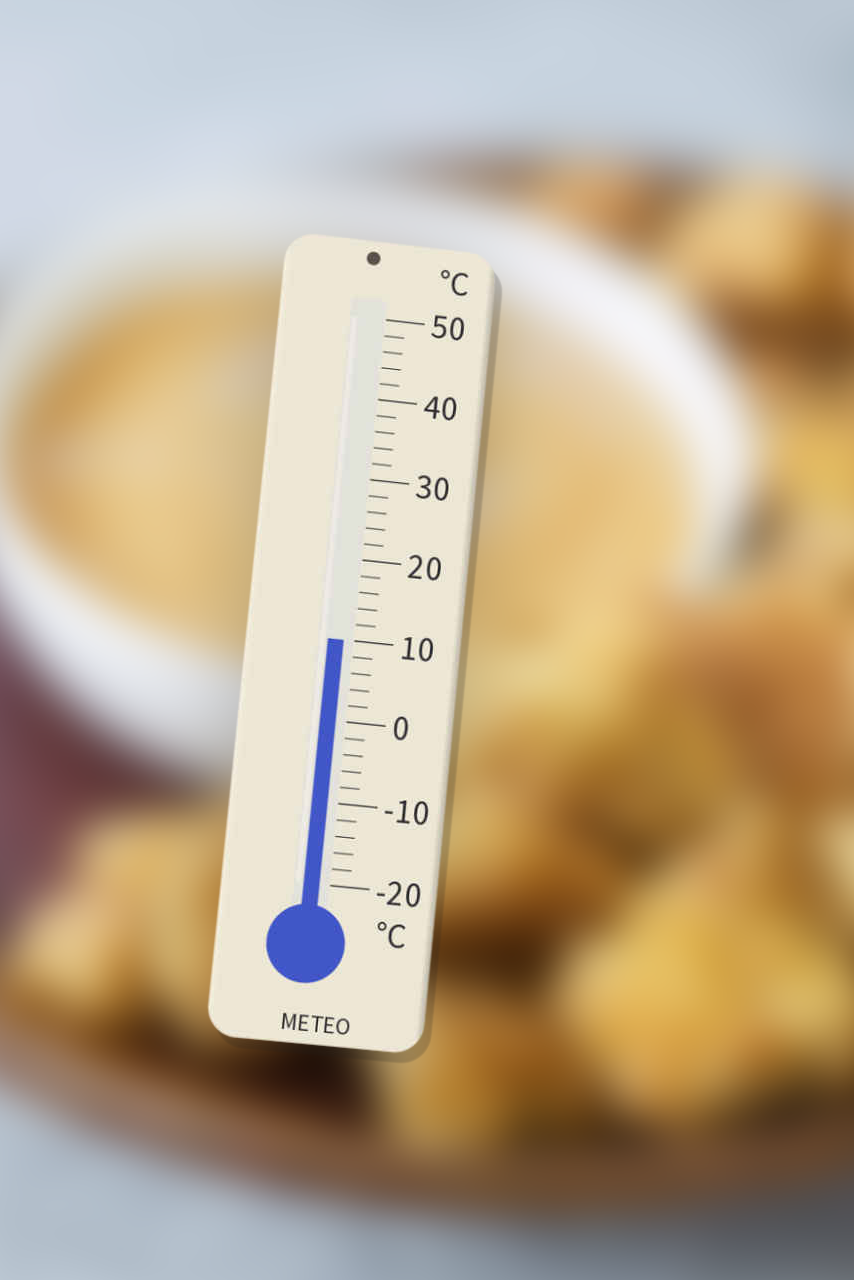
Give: 10 °C
